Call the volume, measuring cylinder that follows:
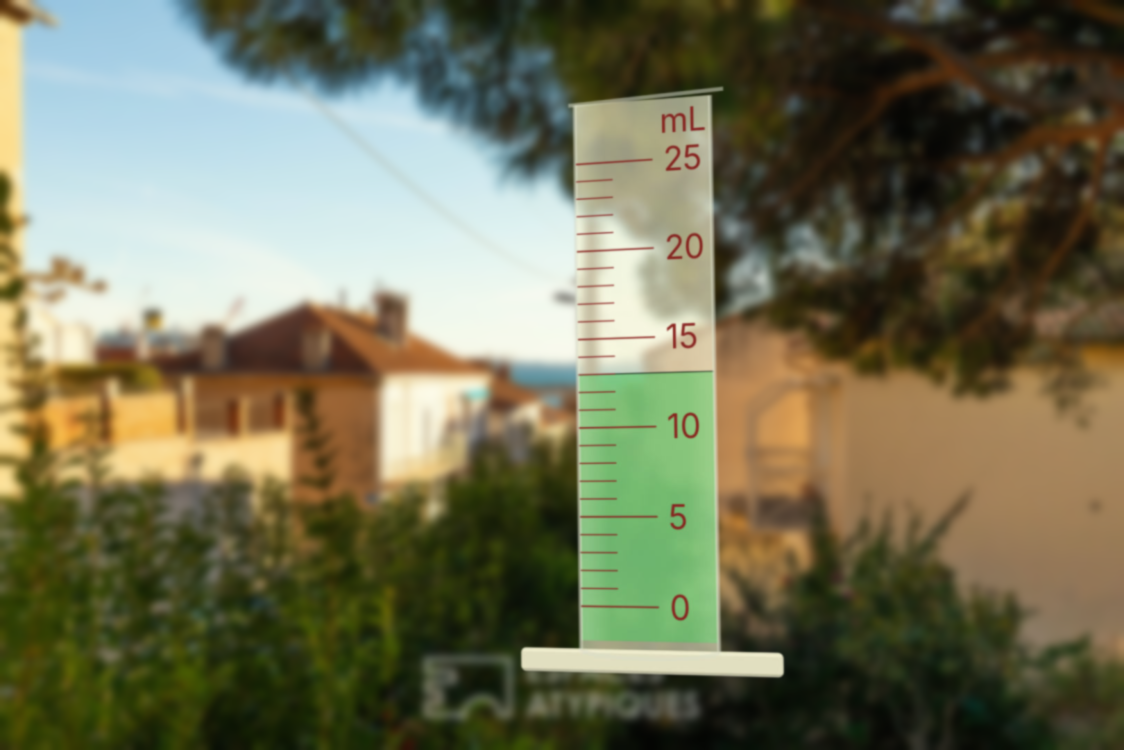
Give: 13 mL
